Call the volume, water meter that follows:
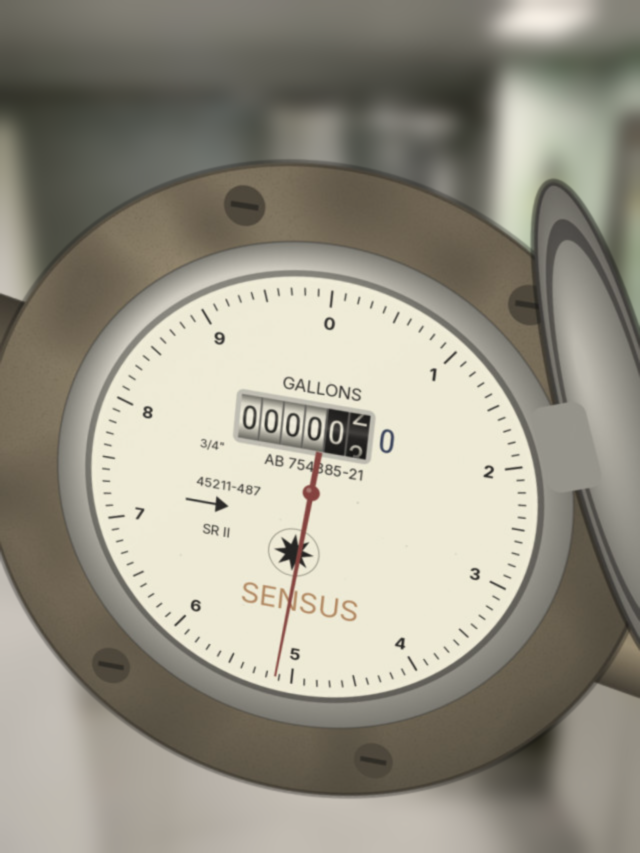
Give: 25.1 gal
